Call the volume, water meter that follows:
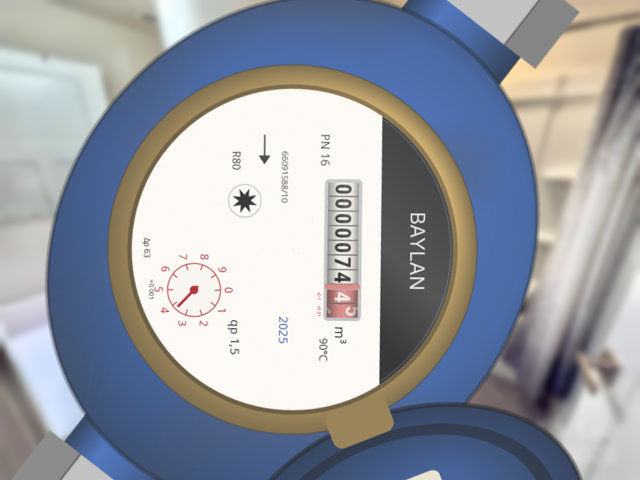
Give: 74.453 m³
